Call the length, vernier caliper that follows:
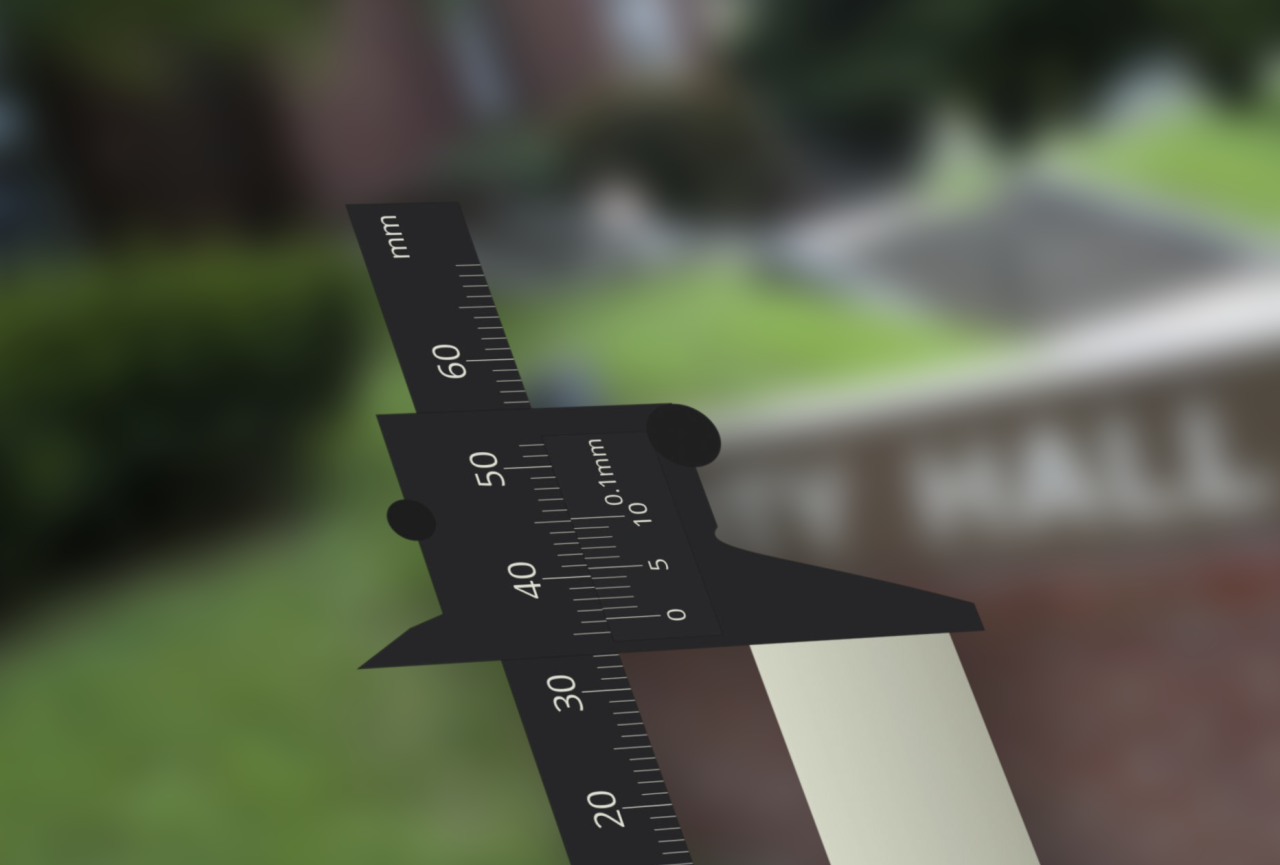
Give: 36.2 mm
